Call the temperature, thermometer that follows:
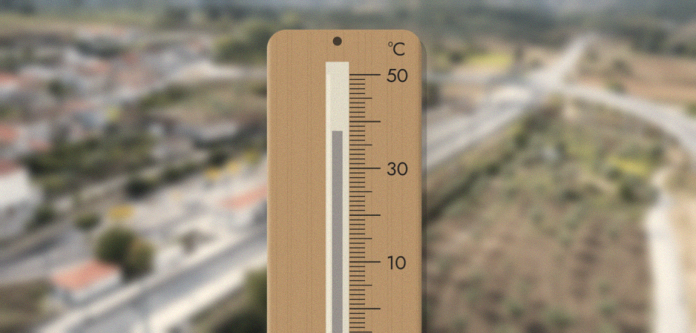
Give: 38 °C
